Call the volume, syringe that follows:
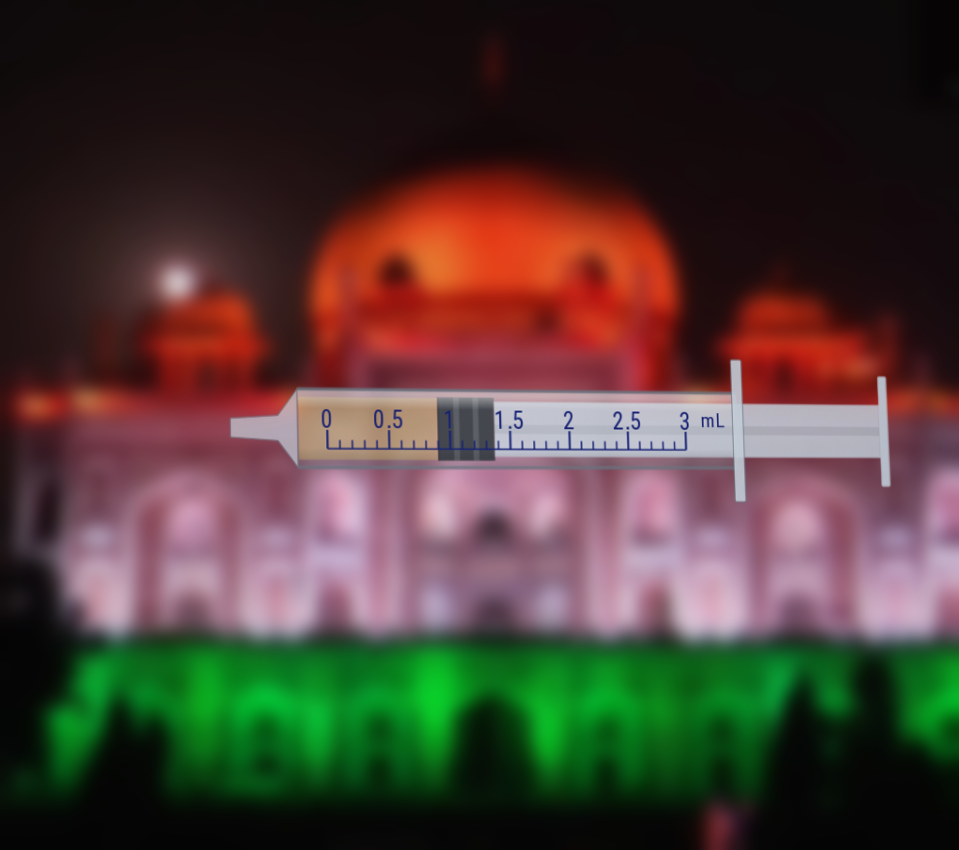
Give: 0.9 mL
